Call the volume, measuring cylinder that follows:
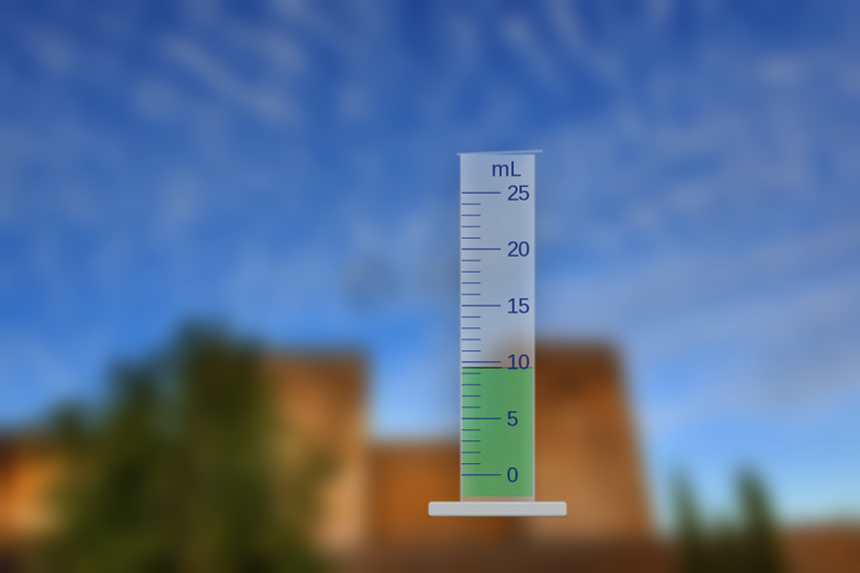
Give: 9.5 mL
